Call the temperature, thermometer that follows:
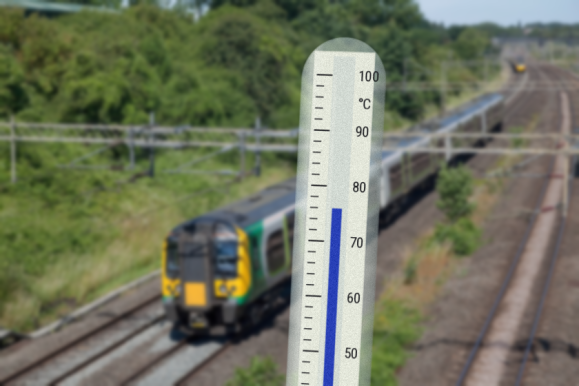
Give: 76 °C
